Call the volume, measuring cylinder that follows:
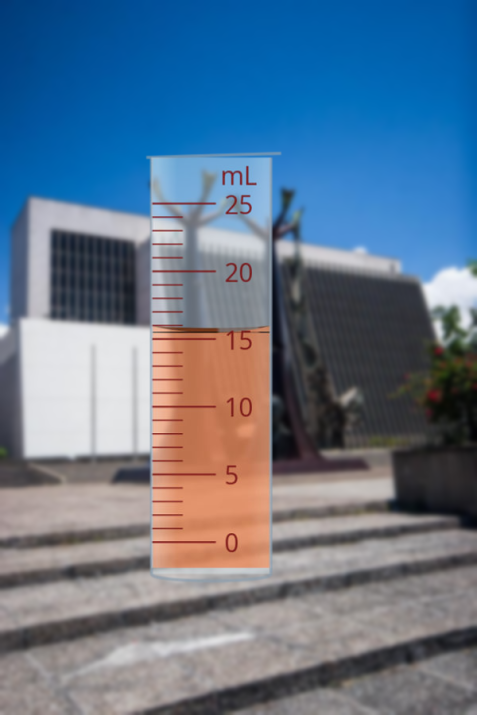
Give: 15.5 mL
